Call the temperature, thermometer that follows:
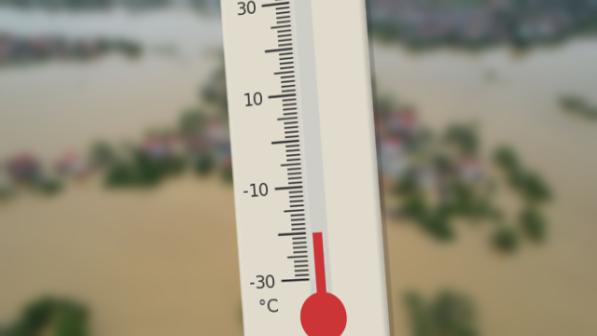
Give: -20 °C
